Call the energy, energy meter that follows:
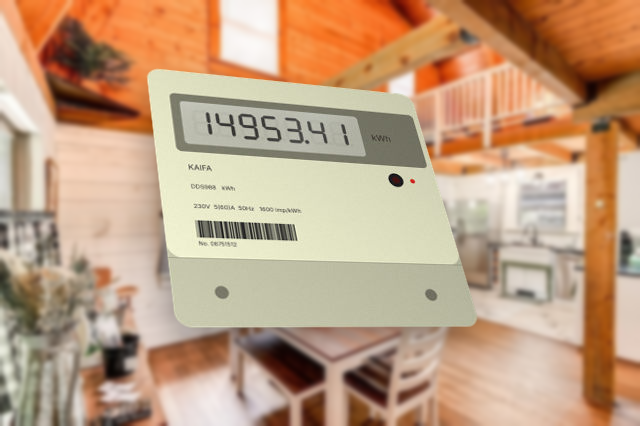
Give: 14953.41 kWh
